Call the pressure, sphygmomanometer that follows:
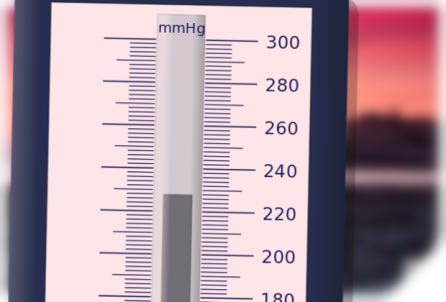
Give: 228 mmHg
